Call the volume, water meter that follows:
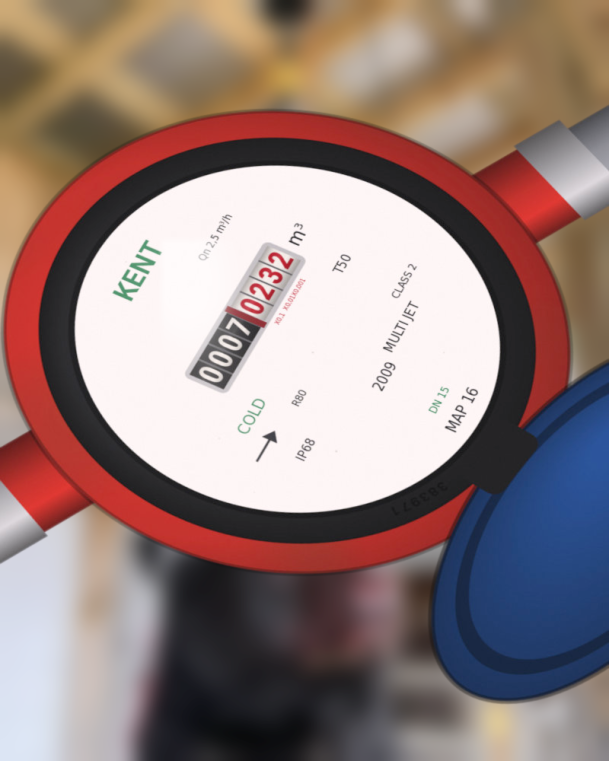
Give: 7.0232 m³
